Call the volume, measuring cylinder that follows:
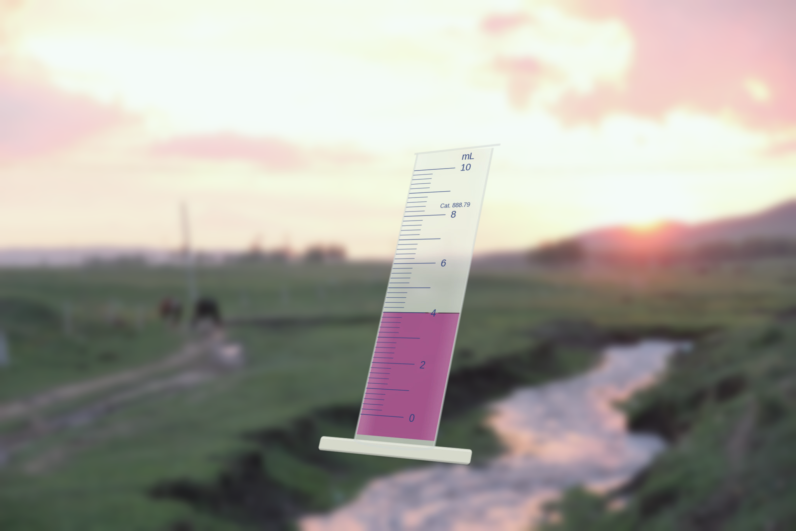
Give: 4 mL
